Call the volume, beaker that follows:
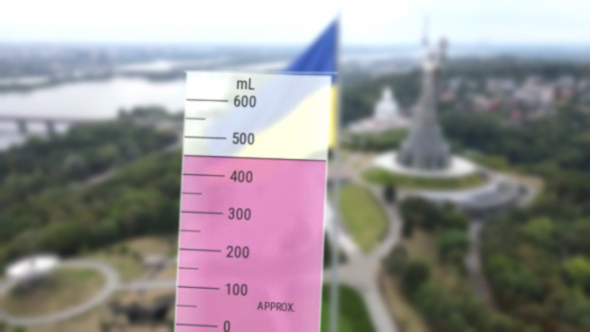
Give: 450 mL
